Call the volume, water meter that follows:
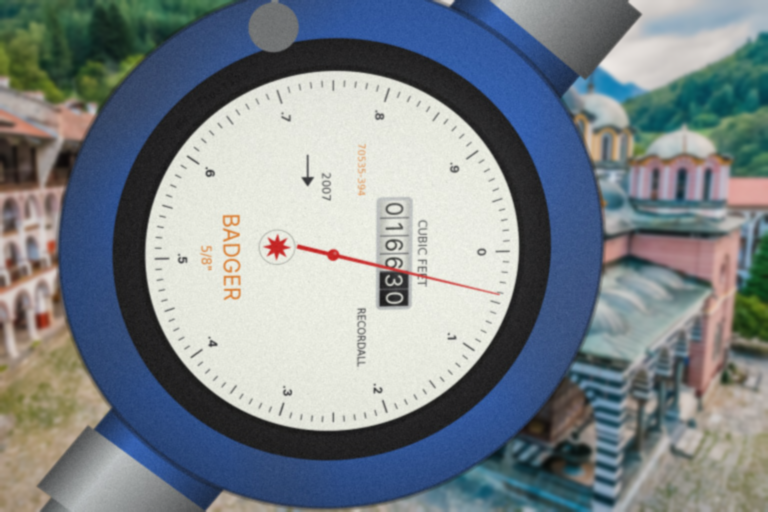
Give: 16630.04 ft³
